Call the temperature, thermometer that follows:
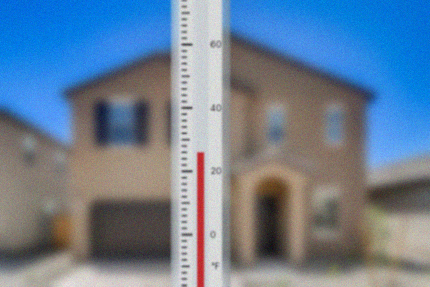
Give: 26 °F
